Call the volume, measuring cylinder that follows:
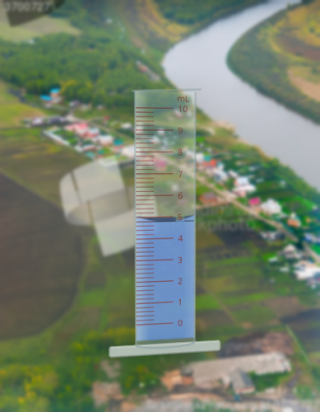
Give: 4.8 mL
